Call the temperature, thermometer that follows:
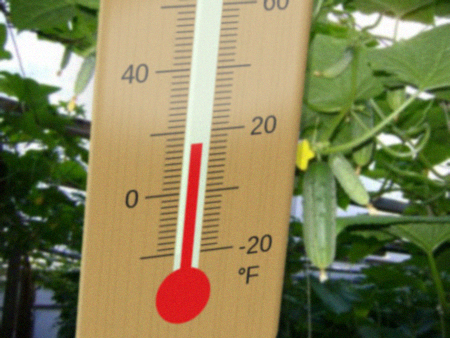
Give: 16 °F
